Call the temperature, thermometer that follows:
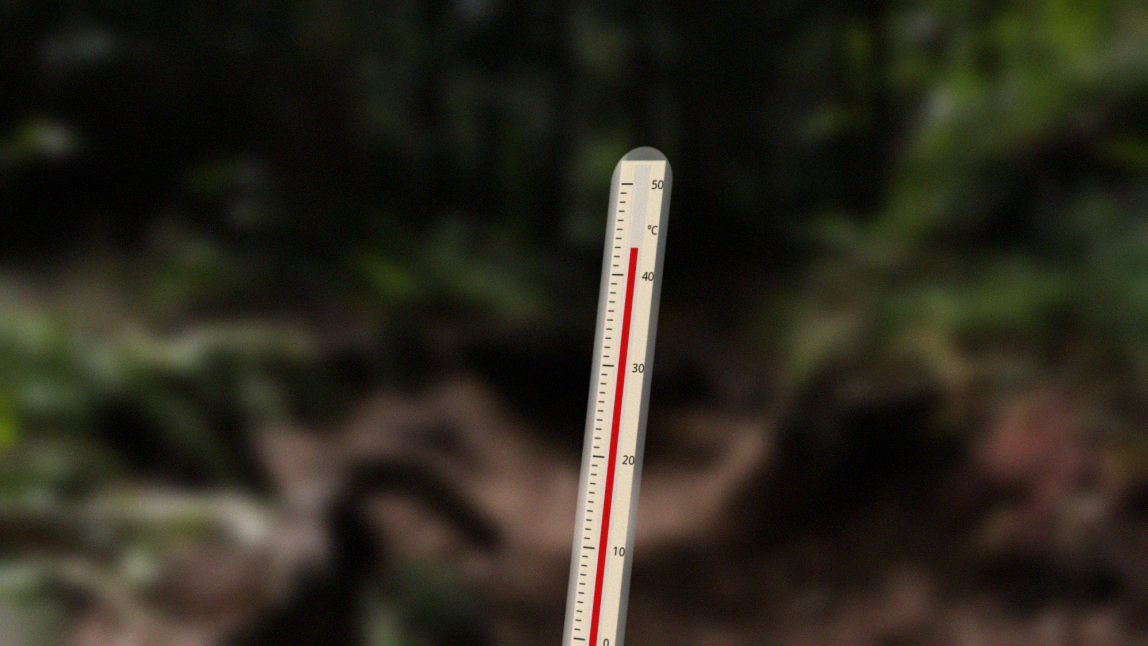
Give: 43 °C
